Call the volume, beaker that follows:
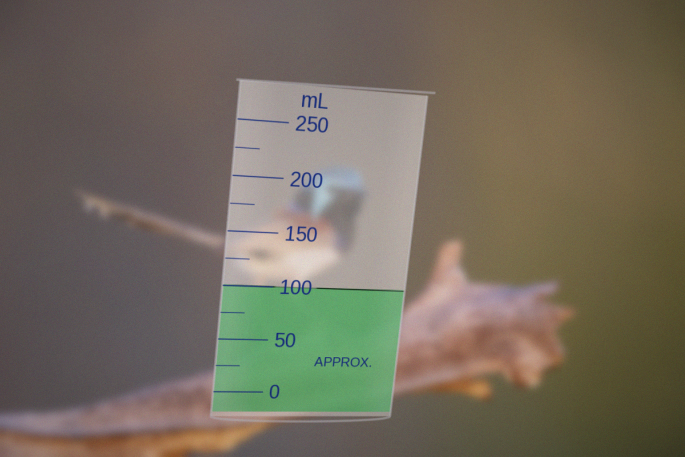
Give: 100 mL
